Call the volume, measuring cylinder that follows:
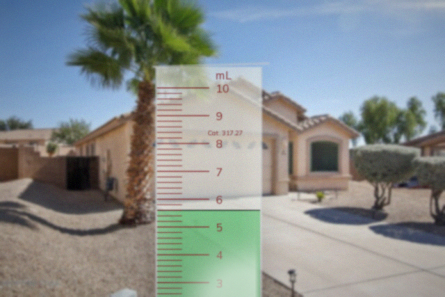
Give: 5.6 mL
